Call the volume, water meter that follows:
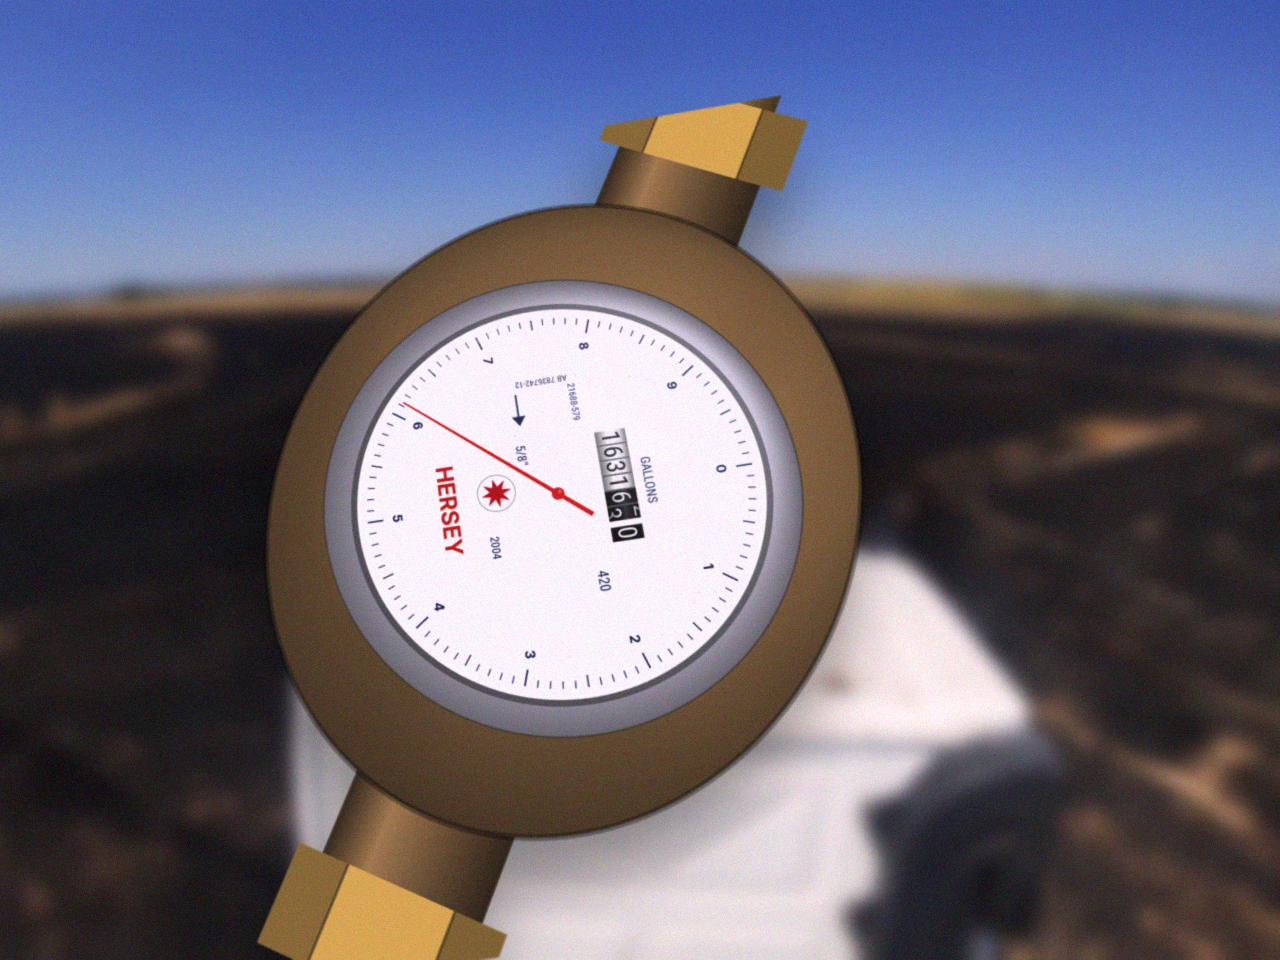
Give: 1631626.1 gal
